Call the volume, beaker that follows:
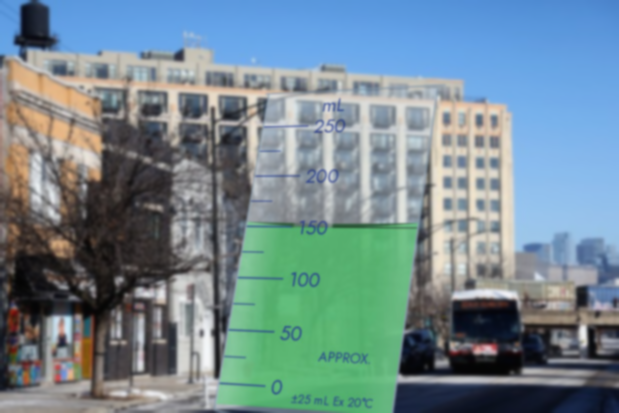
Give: 150 mL
